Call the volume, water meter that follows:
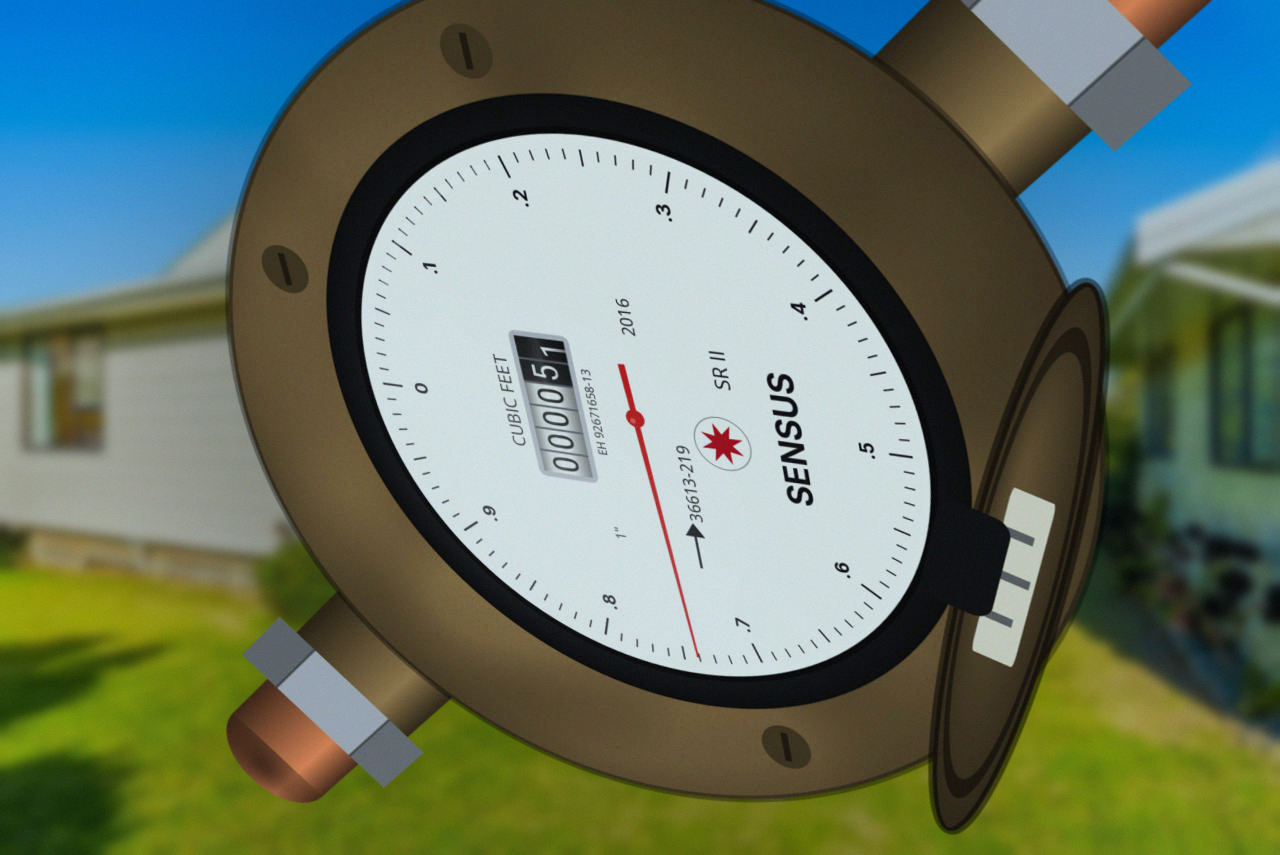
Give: 50.74 ft³
